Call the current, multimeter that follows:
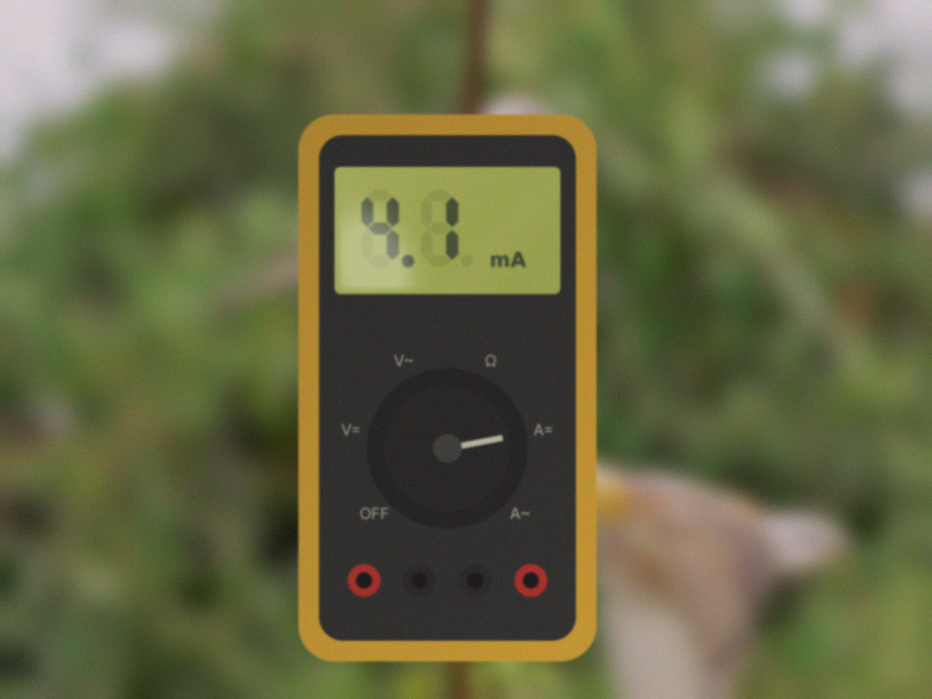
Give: 4.1 mA
